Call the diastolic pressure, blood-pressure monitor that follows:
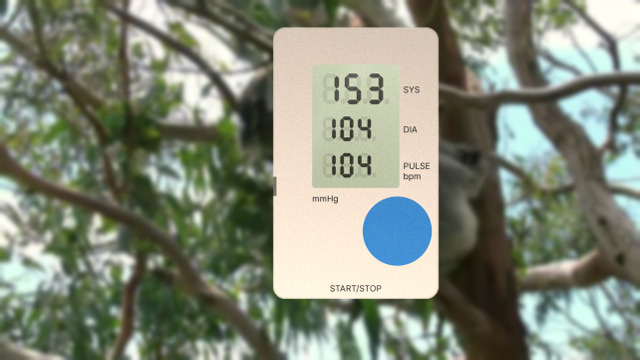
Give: 104 mmHg
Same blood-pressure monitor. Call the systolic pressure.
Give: 153 mmHg
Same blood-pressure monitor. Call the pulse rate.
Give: 104 bpm
